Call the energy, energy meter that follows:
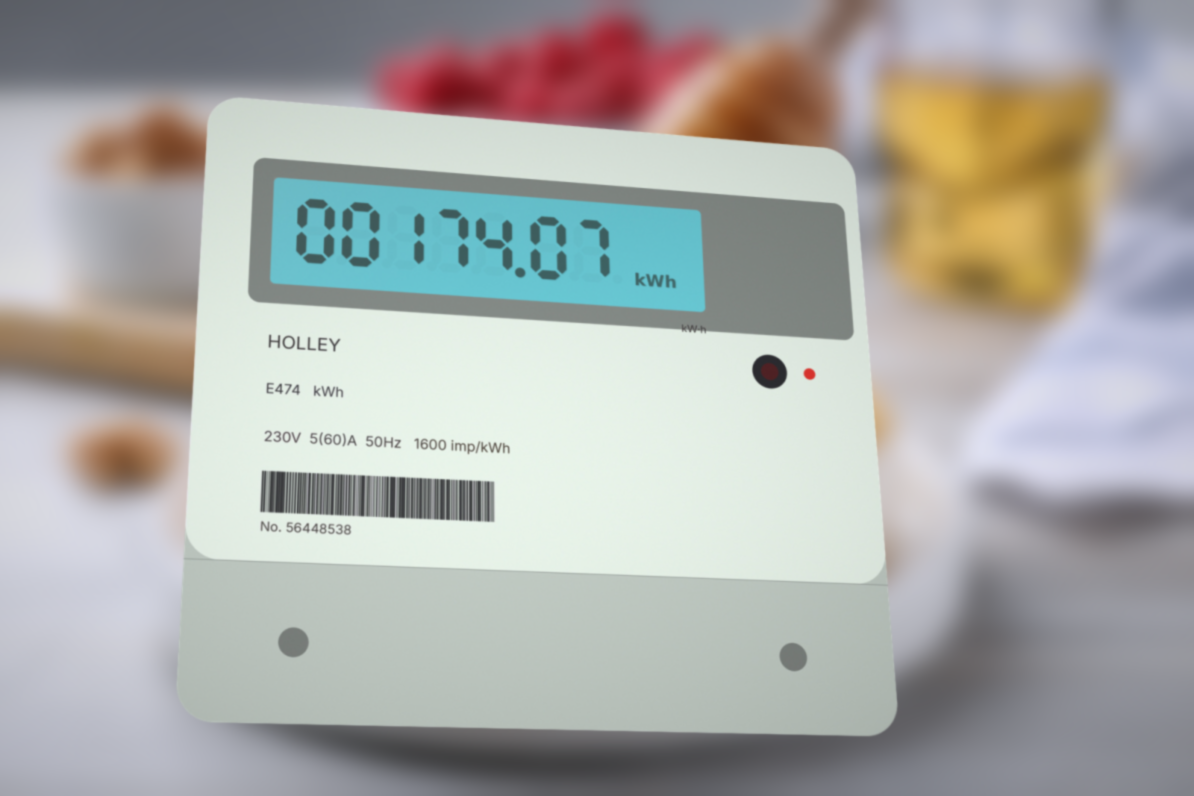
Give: 174.07 kWh
